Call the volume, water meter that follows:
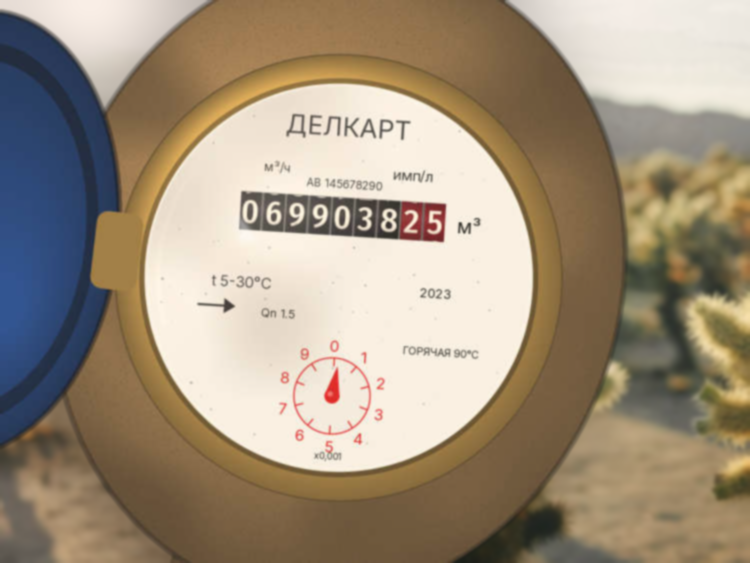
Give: 699038.250 m³
